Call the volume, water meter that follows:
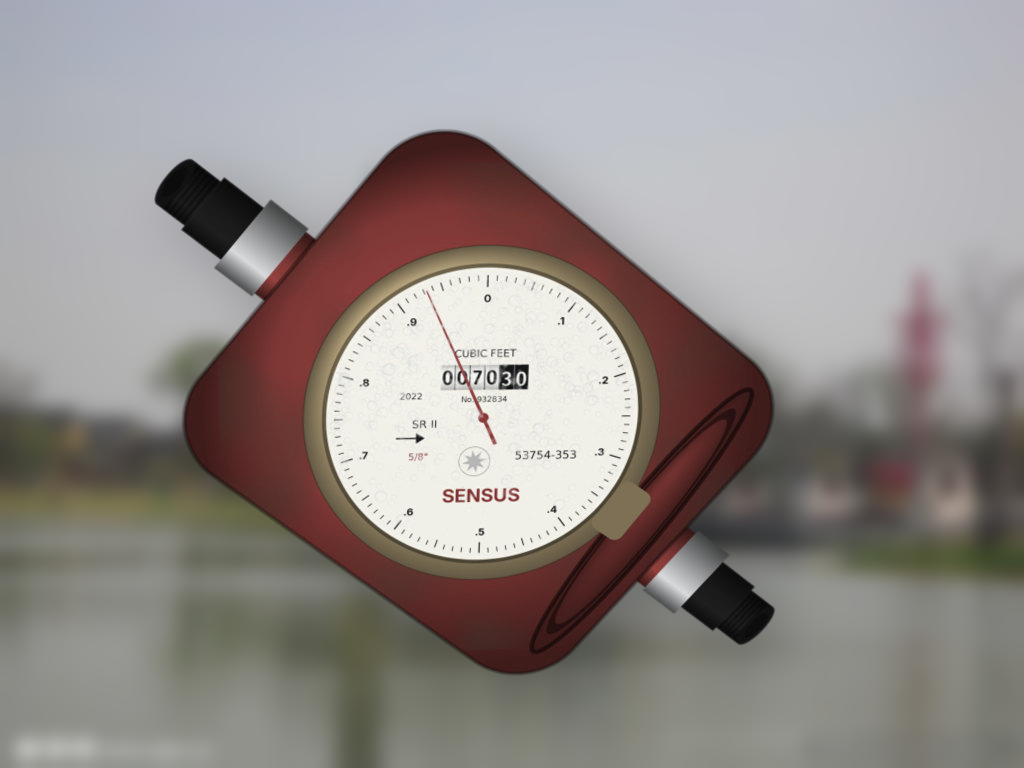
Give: 7029.93 ft³
